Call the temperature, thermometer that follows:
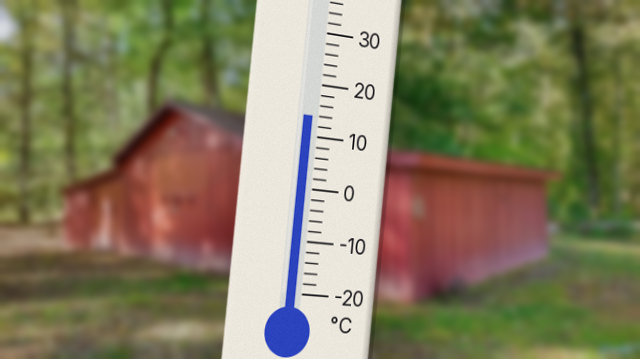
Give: 14 °C
